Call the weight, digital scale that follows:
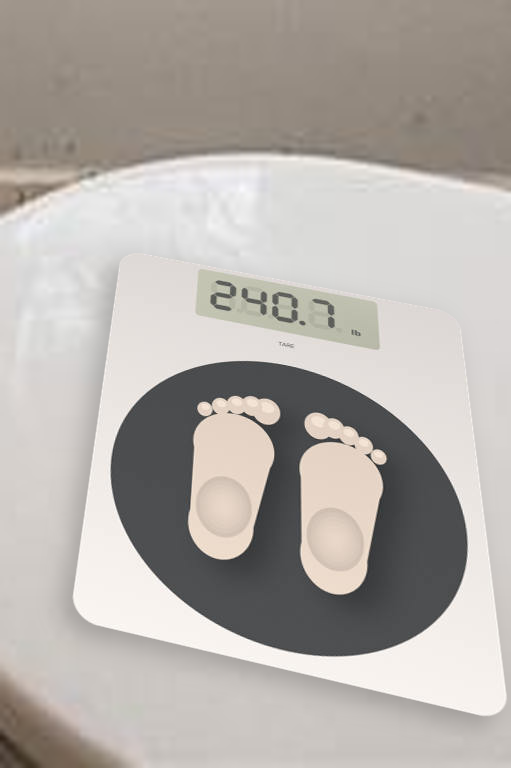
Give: 240.7 lb
